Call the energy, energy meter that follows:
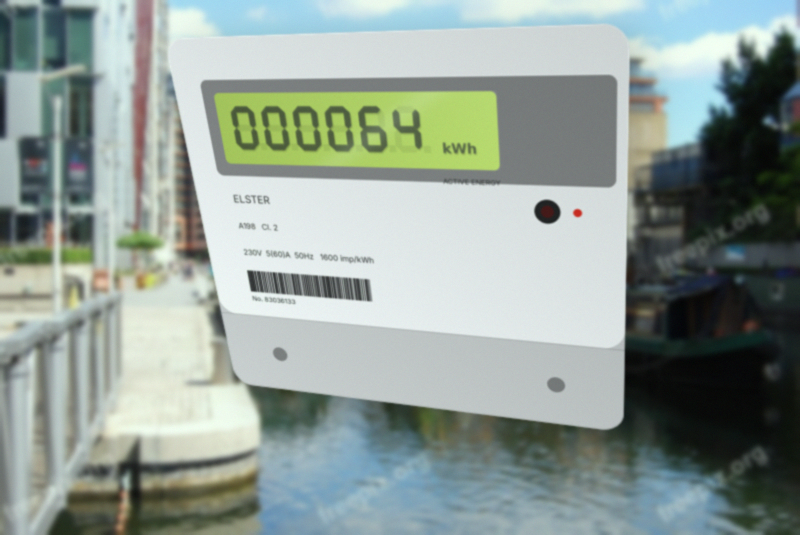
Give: 64 kWh
